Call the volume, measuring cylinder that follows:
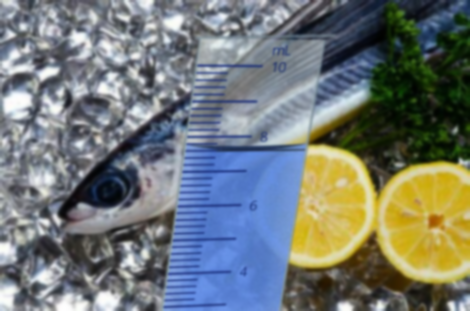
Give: 7.6 mL
